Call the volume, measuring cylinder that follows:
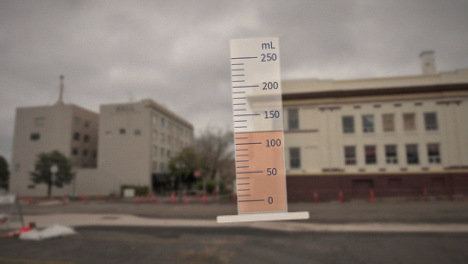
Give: 120 mL
